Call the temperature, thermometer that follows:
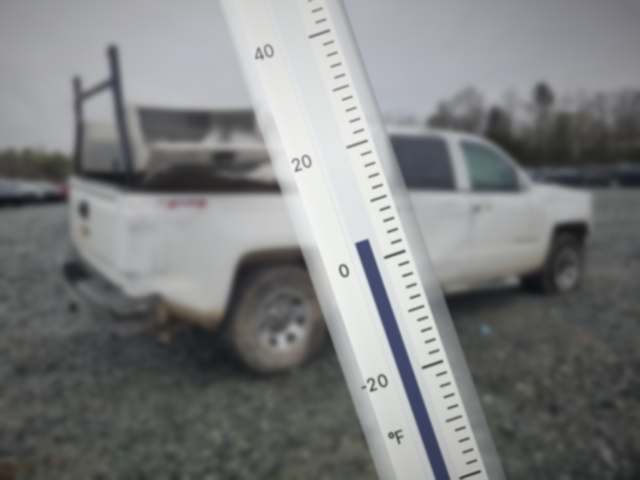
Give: 4 °F
